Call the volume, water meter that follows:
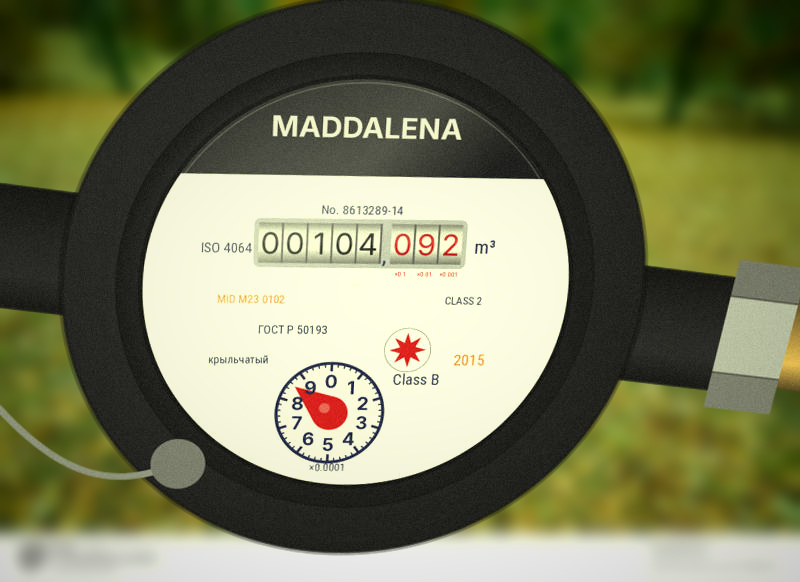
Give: 104.0928 m³
